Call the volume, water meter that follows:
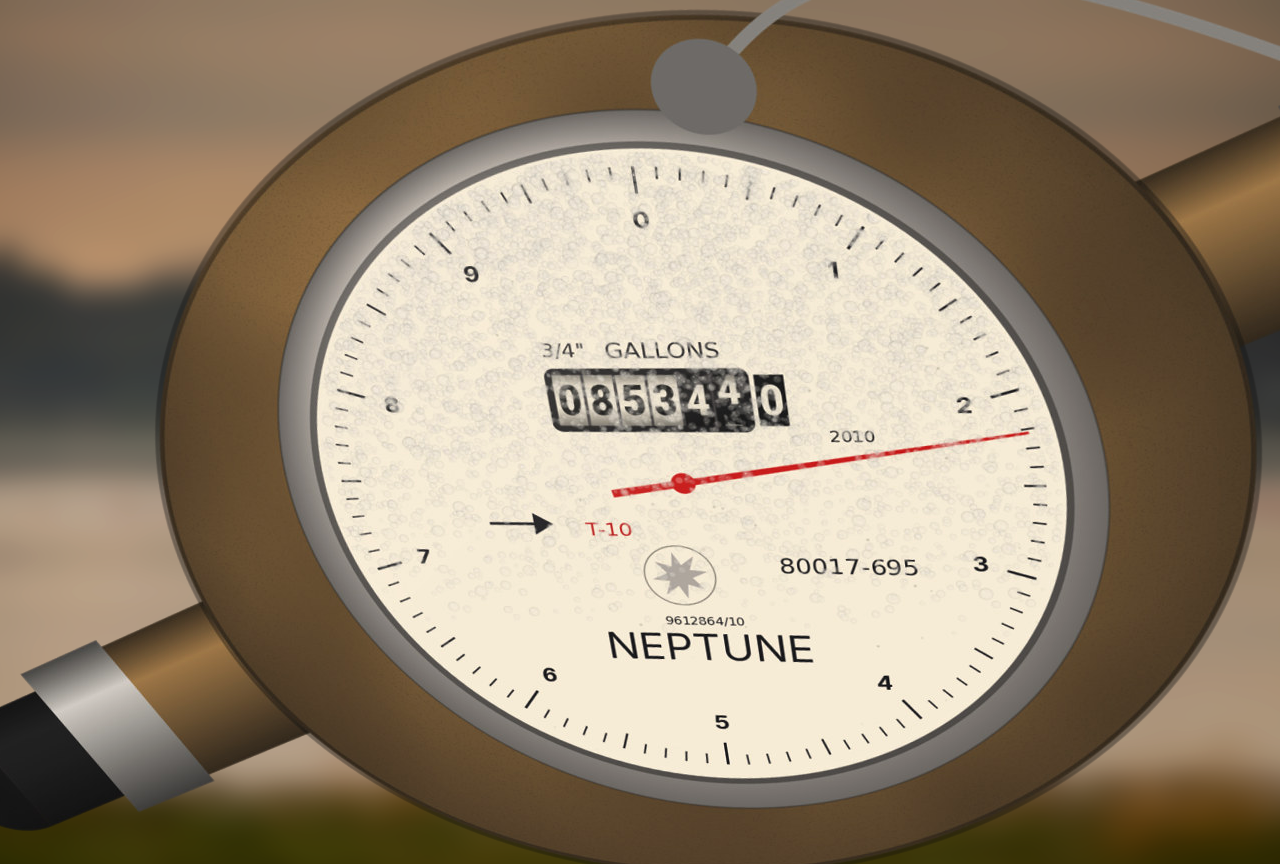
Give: 853442.2 gal
